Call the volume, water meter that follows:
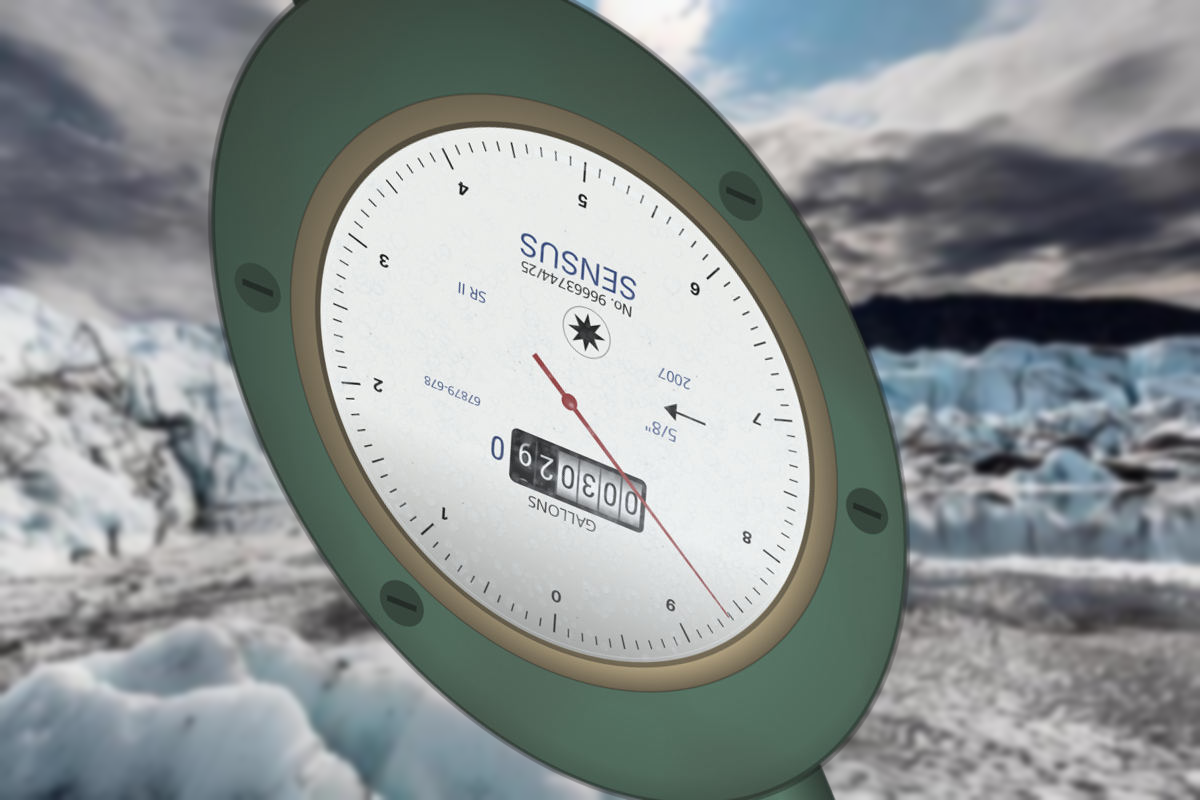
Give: 30288.6 gal
